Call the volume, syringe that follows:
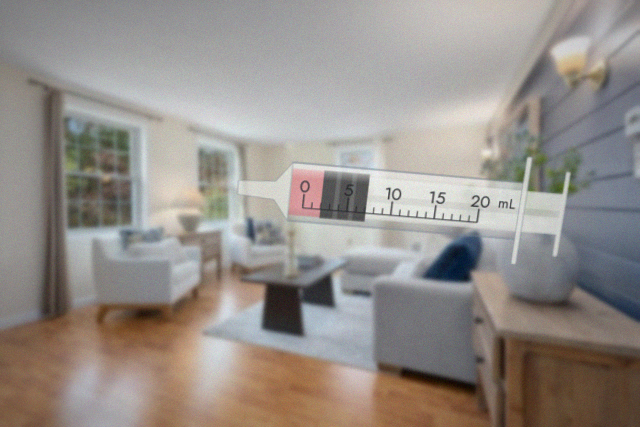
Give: 2 mL
